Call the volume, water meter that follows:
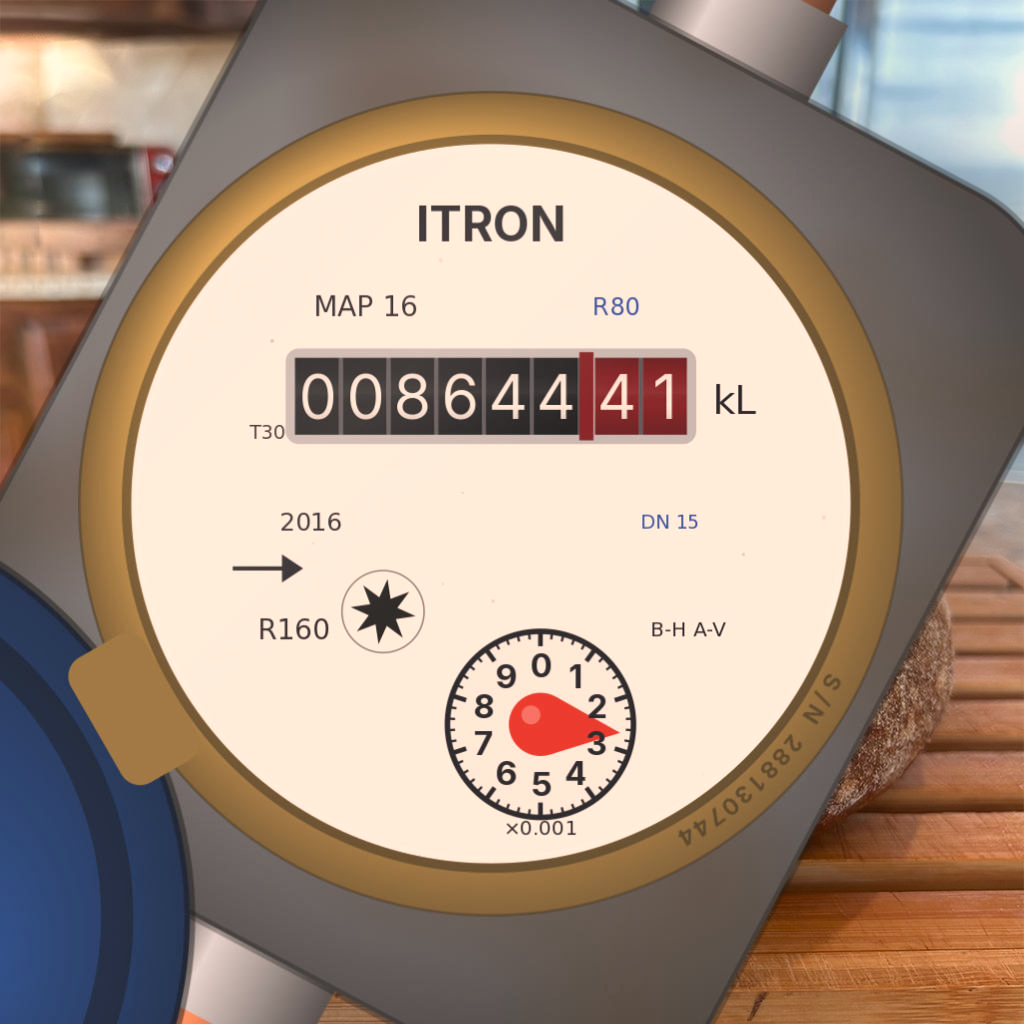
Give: 8644.412 kL
